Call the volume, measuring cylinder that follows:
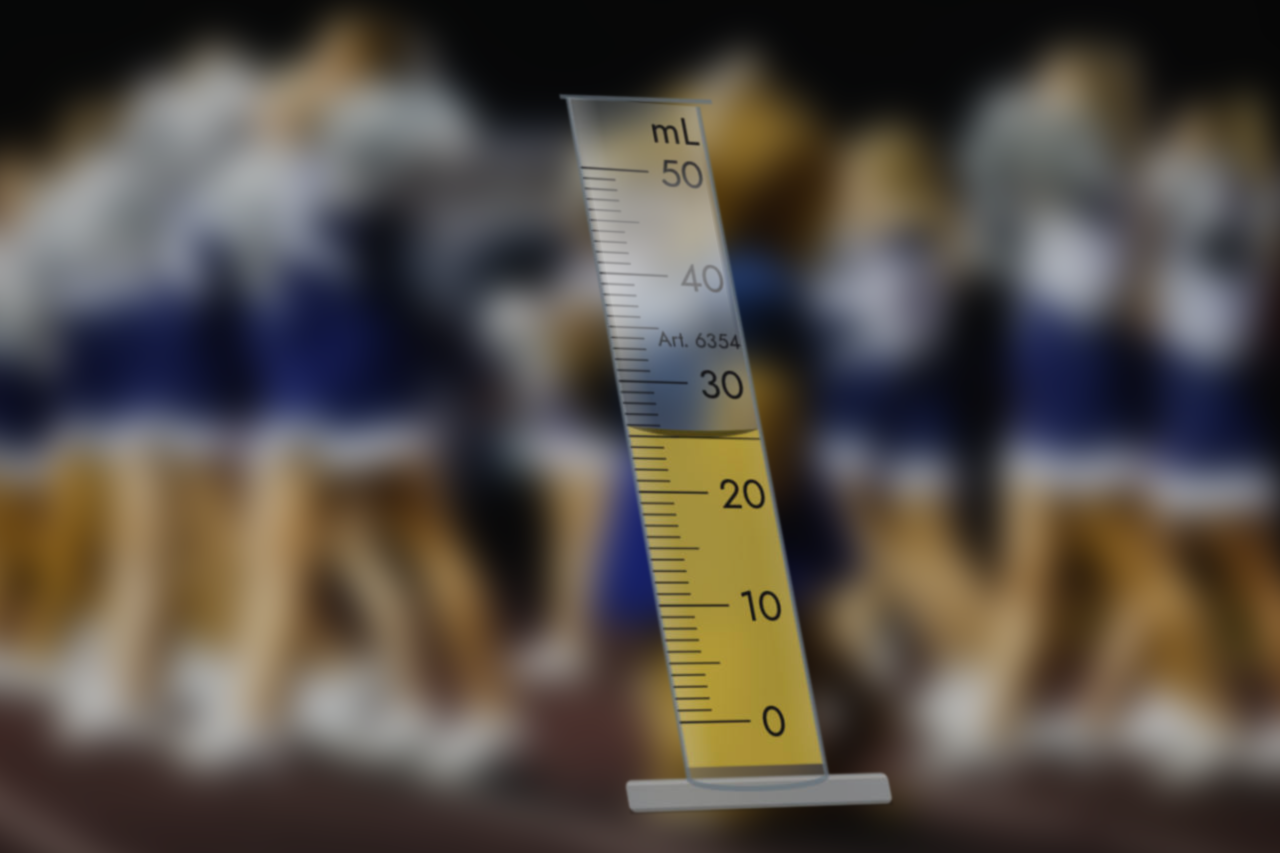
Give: 25 mL
